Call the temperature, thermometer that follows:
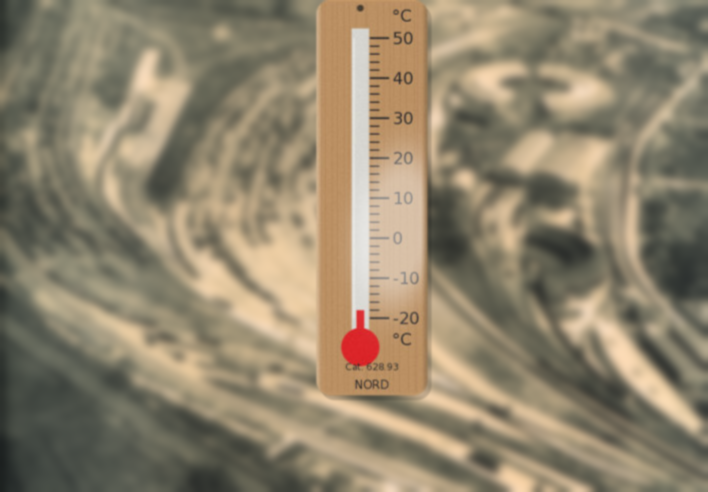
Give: -18 °C
